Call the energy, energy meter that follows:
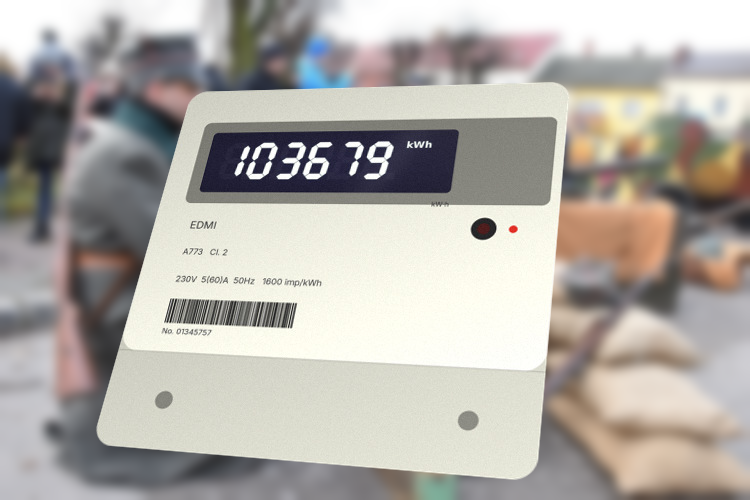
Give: 103679 kWh
